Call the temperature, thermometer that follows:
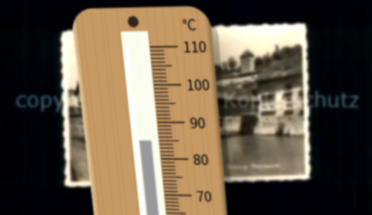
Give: 85 °C
